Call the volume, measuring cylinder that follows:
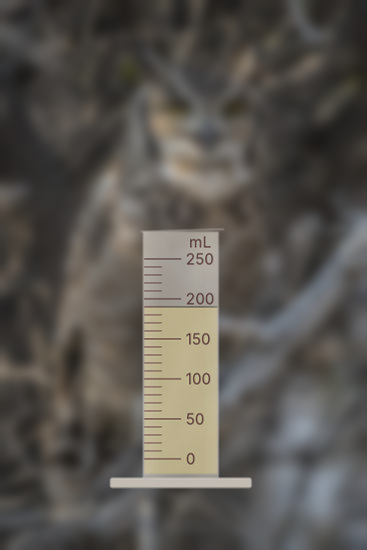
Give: 190 mL
